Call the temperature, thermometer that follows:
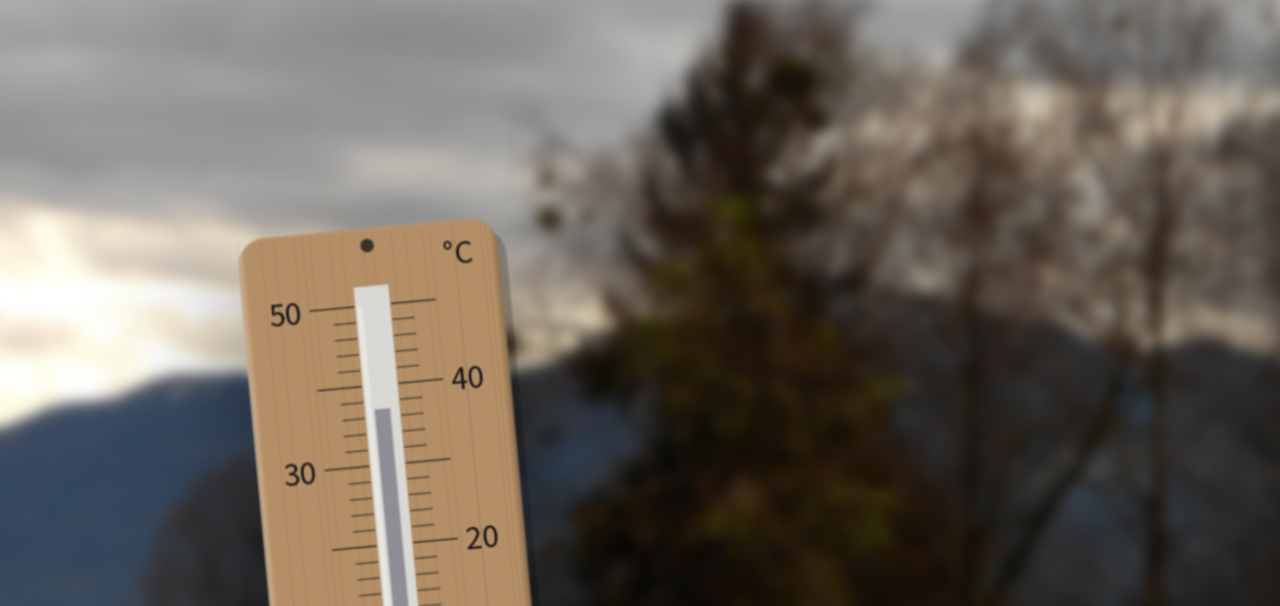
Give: 37 °C
